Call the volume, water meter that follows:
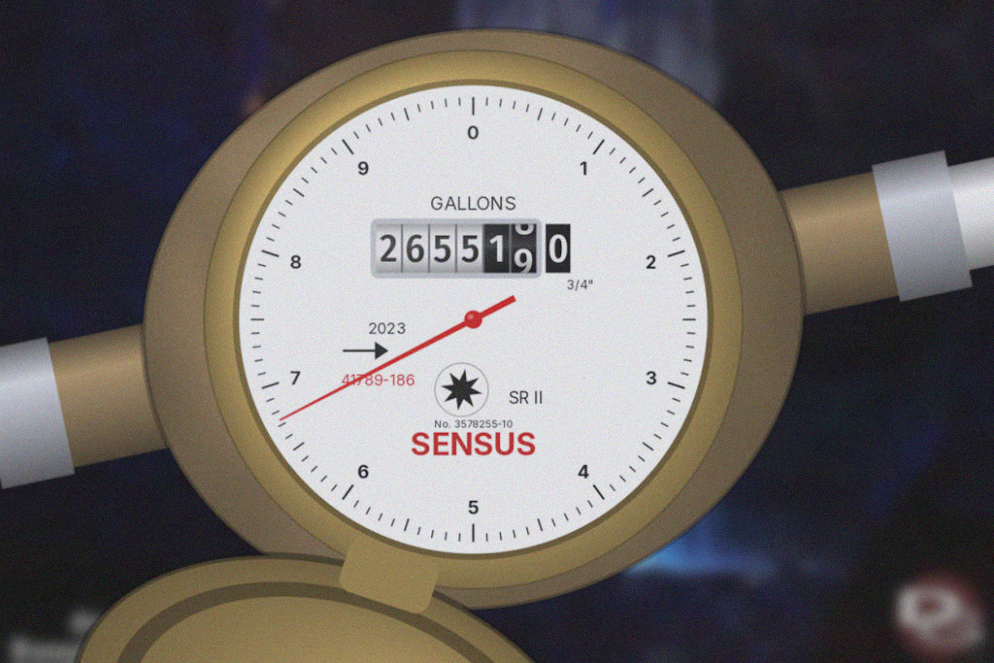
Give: 2655186.7 gal
